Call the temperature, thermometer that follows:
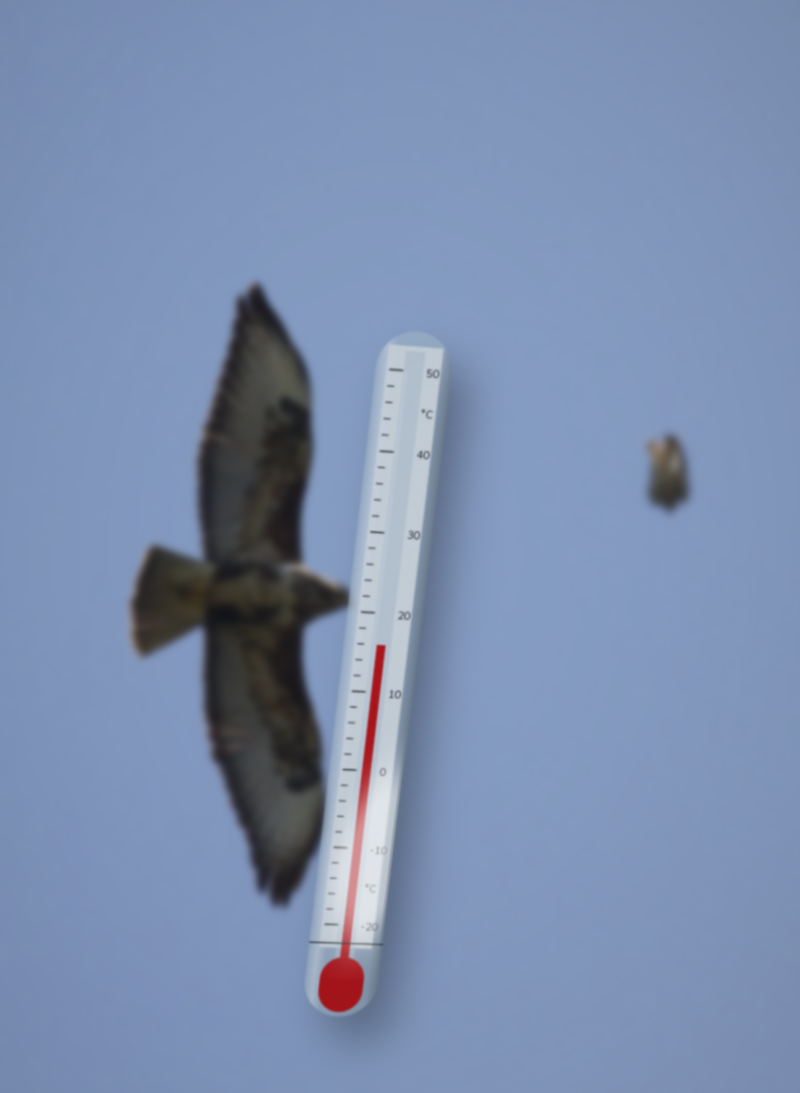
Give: 16 °C
